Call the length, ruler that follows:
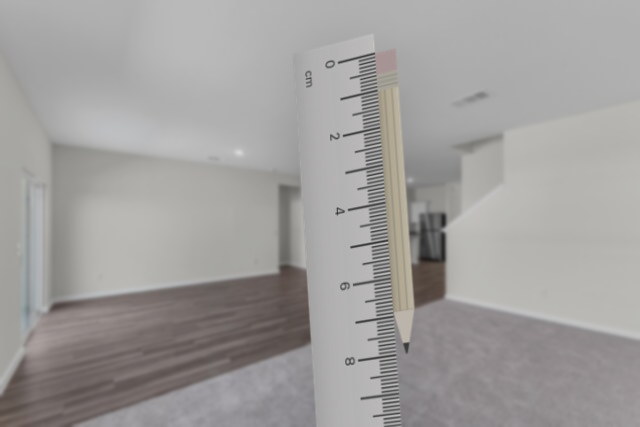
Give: 8 cm
